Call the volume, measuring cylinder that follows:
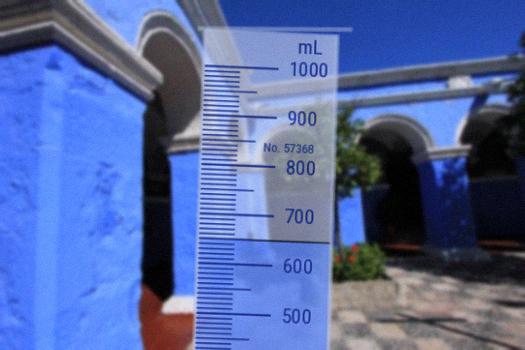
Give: 650 mL
